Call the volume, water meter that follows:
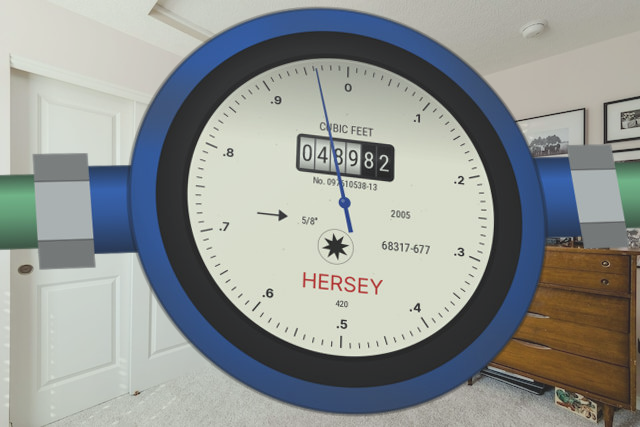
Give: 48981.96 ft³
